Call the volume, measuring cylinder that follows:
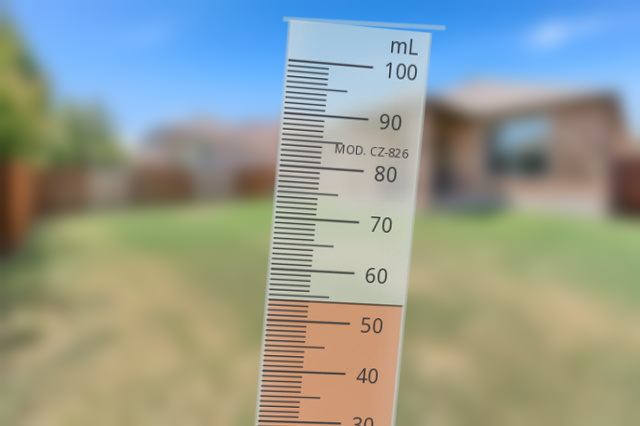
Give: 54 mL
